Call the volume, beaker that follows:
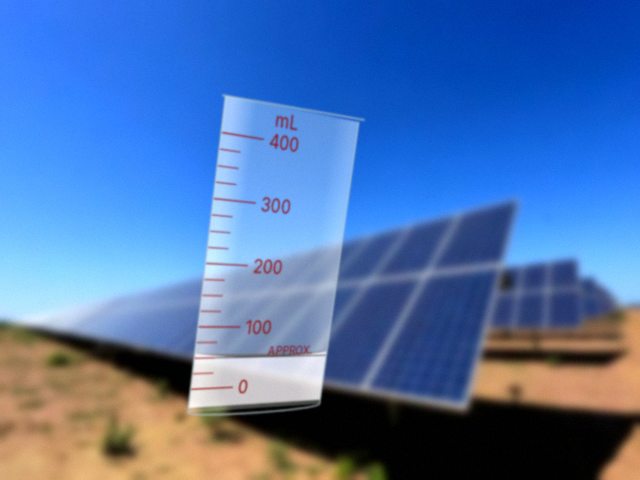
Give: 50 mL
